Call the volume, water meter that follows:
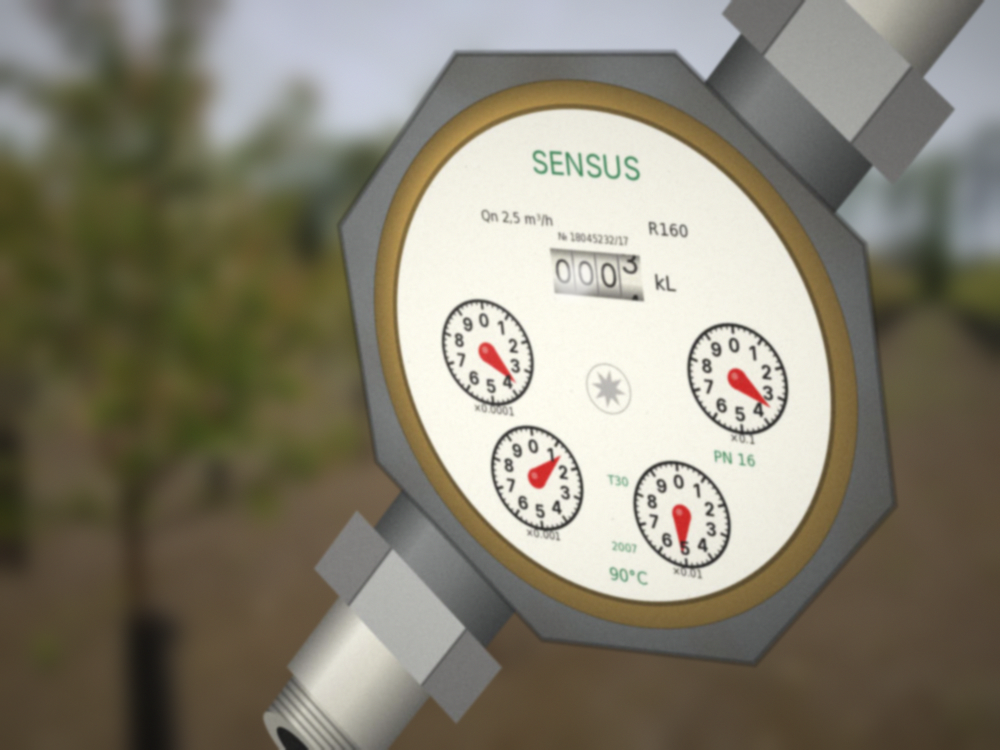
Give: 3.3513 kL
